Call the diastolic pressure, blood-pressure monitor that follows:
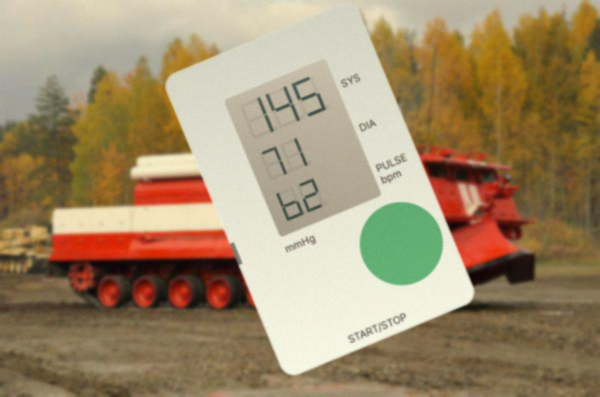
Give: 71 mmHg
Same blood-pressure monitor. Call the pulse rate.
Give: 62 bpm
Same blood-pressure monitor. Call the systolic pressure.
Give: 145 mmHg
